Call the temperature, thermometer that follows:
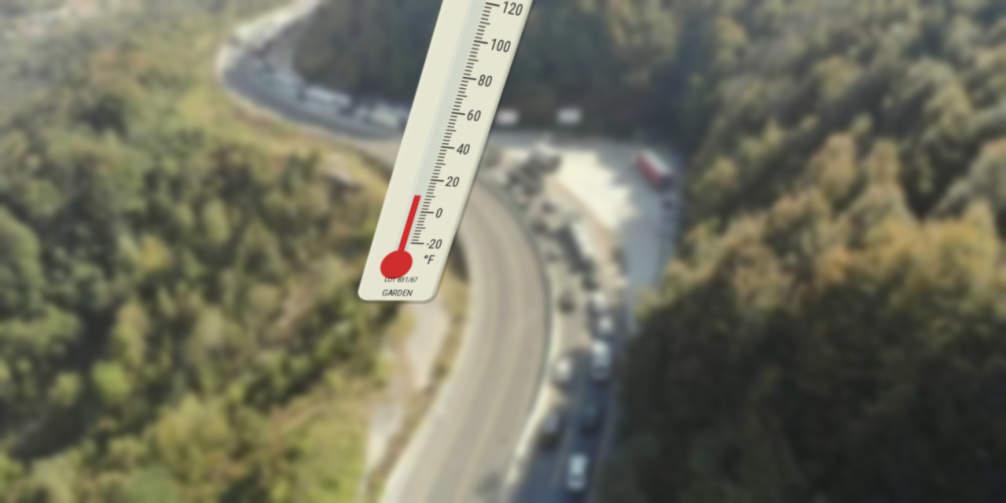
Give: 10 °F
